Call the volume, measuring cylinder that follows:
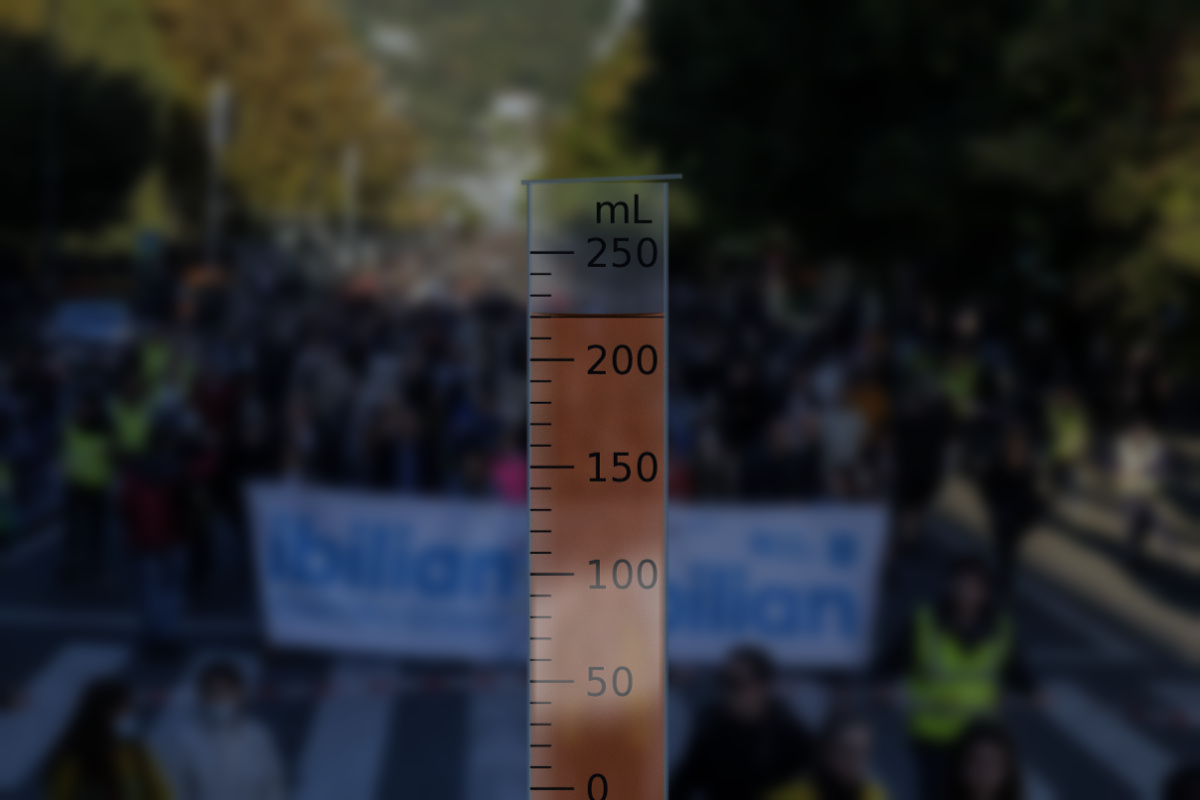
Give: 220 mL
